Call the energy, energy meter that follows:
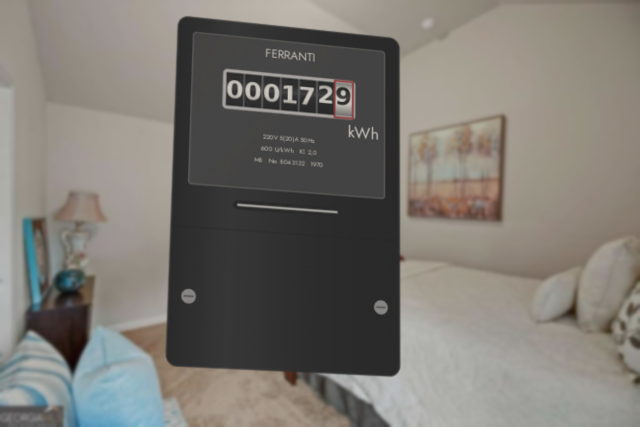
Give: 172.9 kWh
